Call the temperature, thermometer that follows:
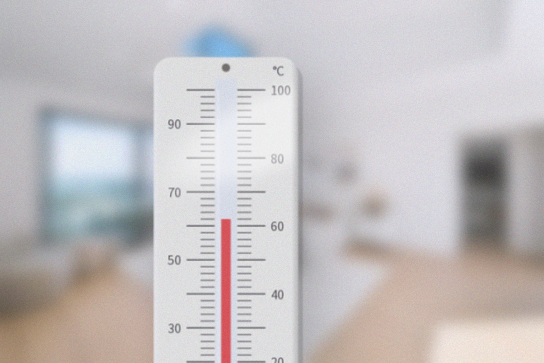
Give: 62 °C
